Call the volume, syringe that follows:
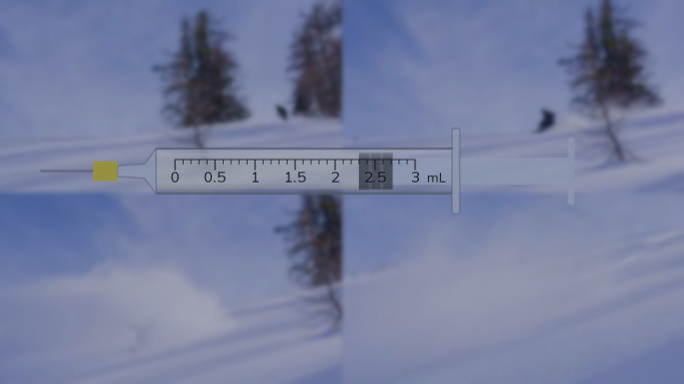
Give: 2.3 mL
